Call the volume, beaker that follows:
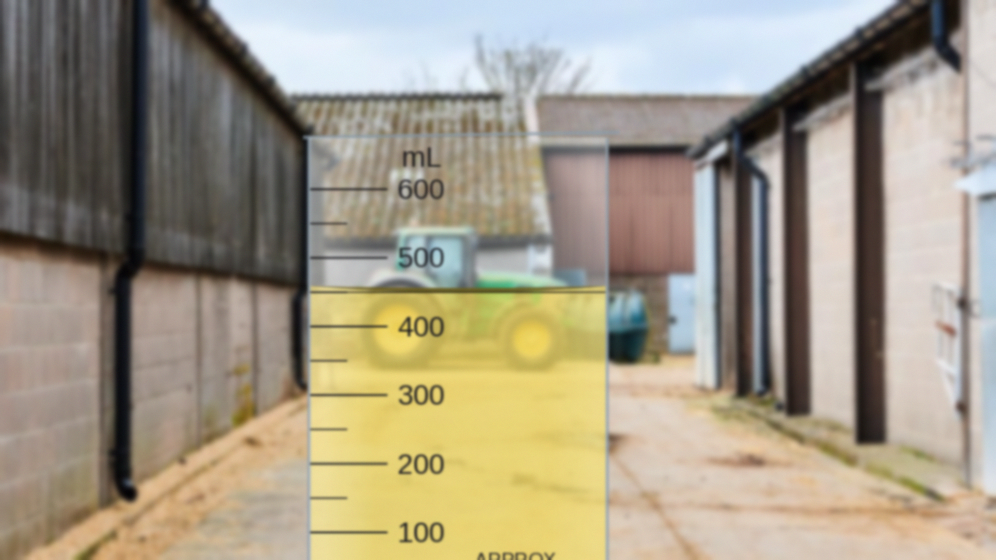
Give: 450 mL
